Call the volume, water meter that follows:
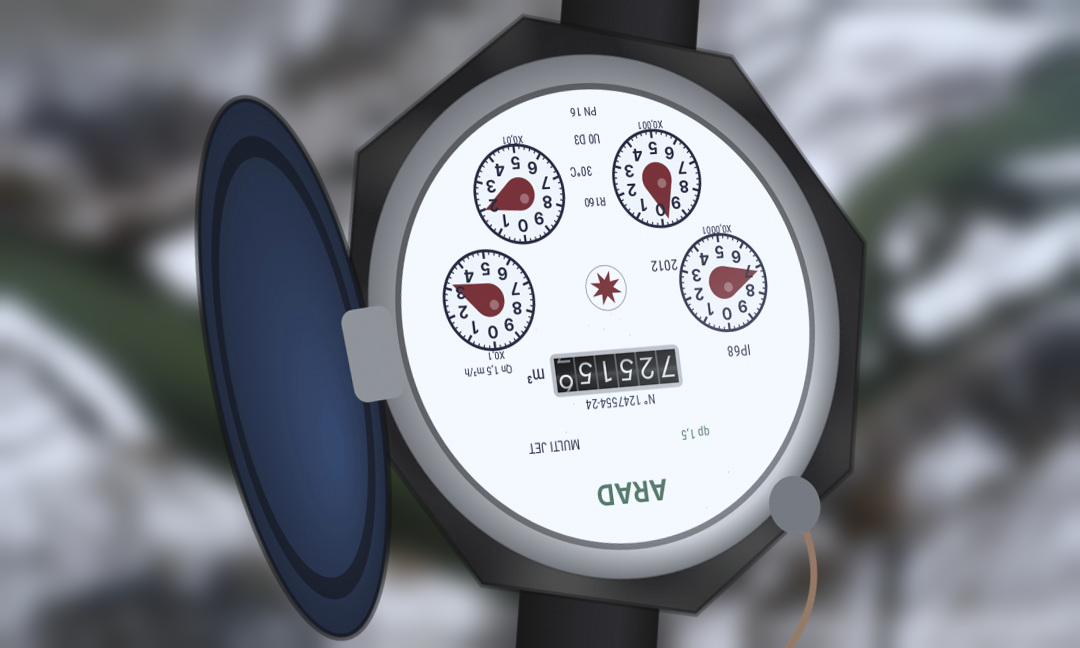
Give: 725156.3197 m³
